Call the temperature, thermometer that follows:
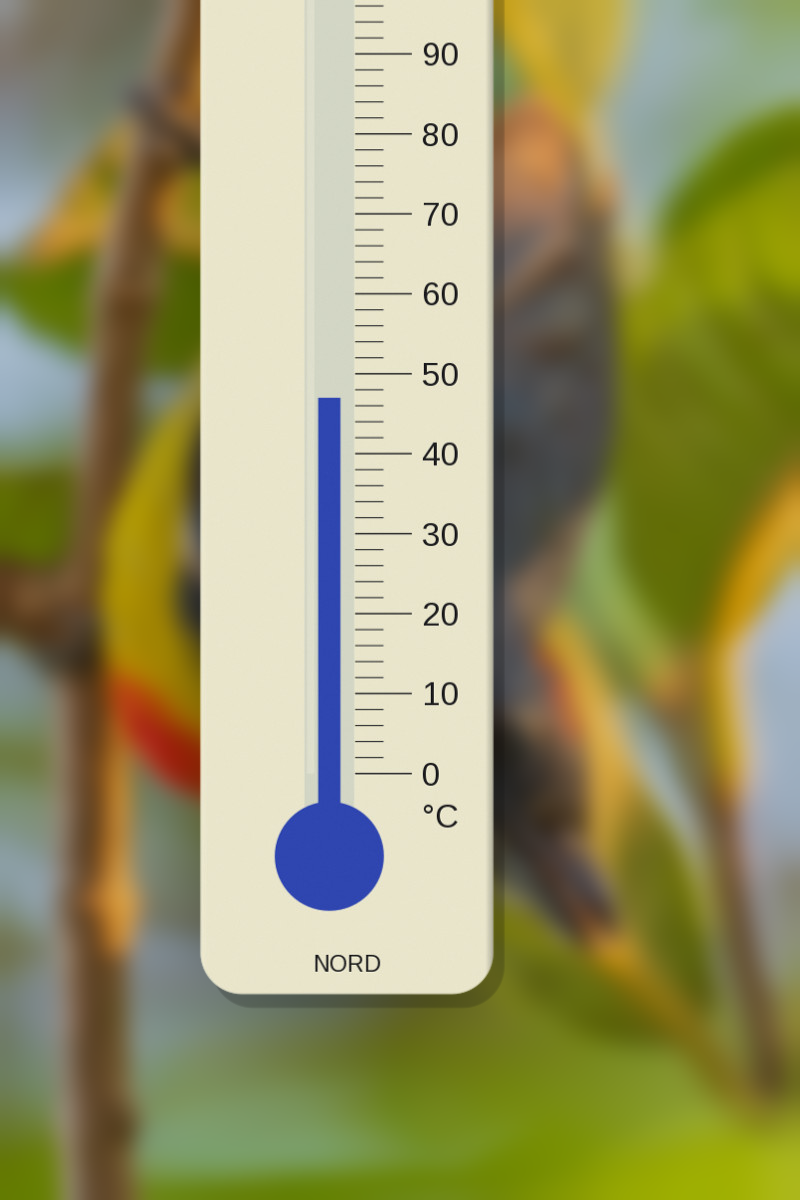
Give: 47 °C
